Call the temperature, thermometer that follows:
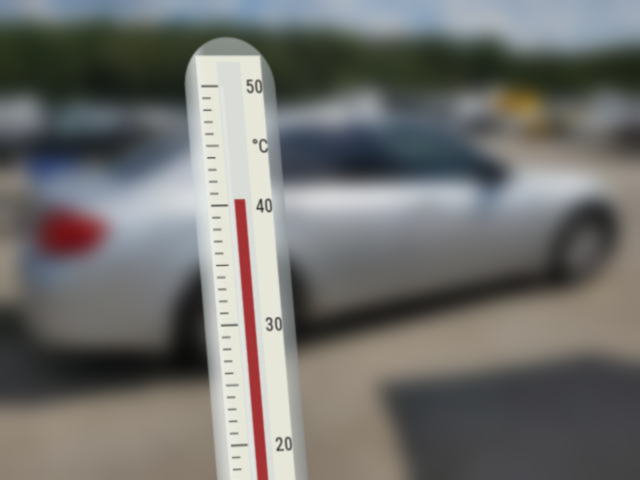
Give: 40.5 °C
